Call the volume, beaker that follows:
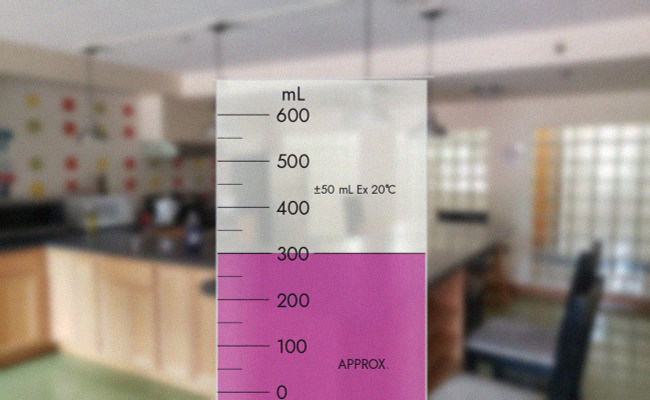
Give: 300 mL
